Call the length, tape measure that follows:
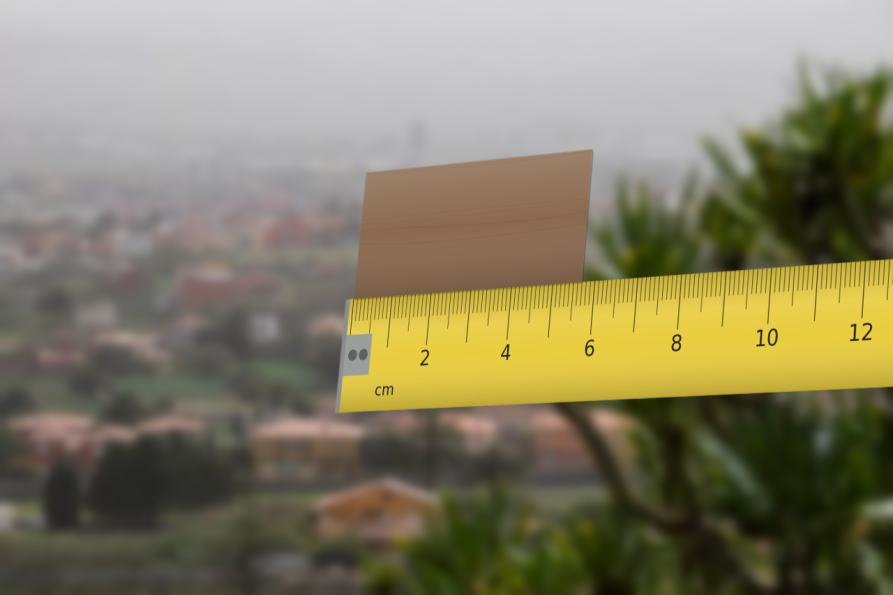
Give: 5.7 cm
